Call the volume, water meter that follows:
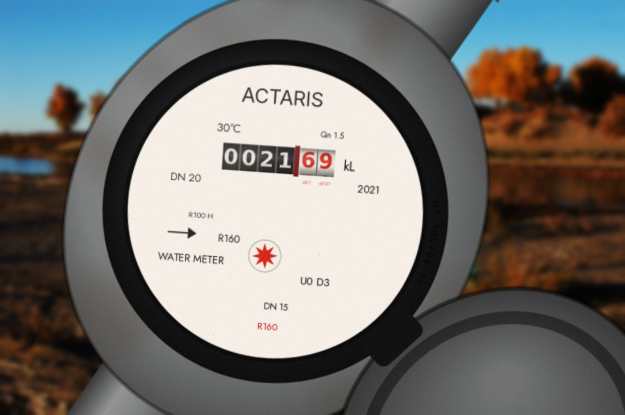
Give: 21.69 kL
